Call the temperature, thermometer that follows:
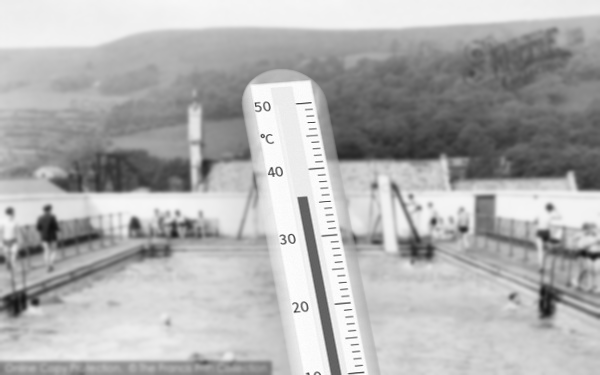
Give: 36 °C
